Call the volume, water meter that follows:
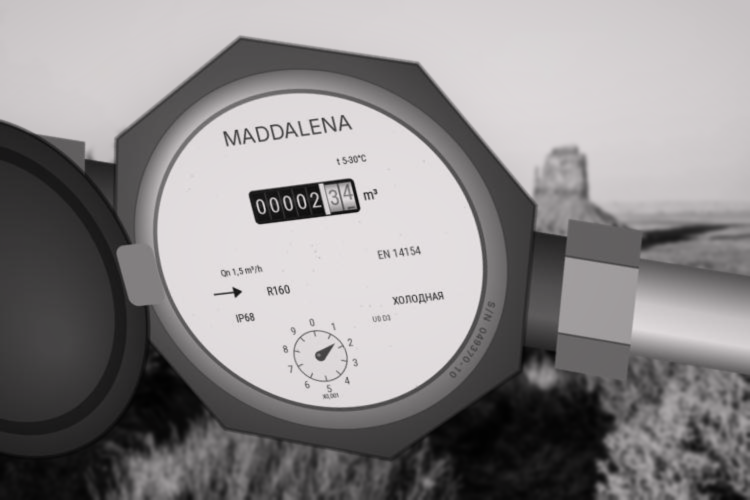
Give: 2.341 m³
